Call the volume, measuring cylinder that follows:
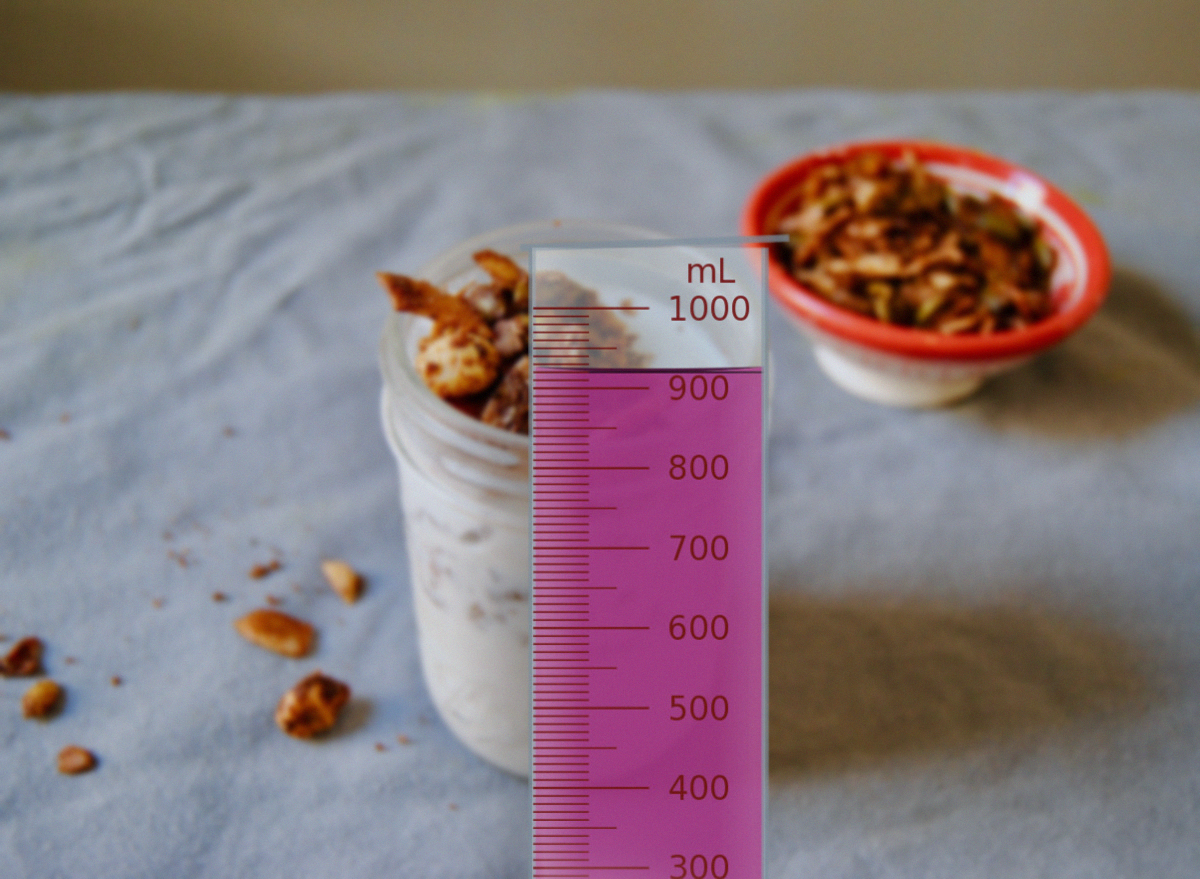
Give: 920 mL
